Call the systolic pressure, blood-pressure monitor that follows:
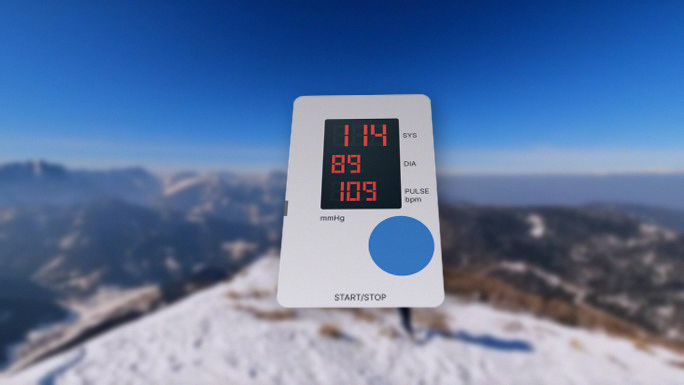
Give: 114 mmHg
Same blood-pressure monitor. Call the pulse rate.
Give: 109 bpm
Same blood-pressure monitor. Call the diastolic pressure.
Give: 89 mmHg
